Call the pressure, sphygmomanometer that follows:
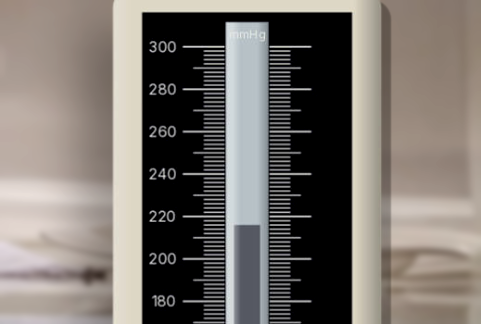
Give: 216 mmHg
